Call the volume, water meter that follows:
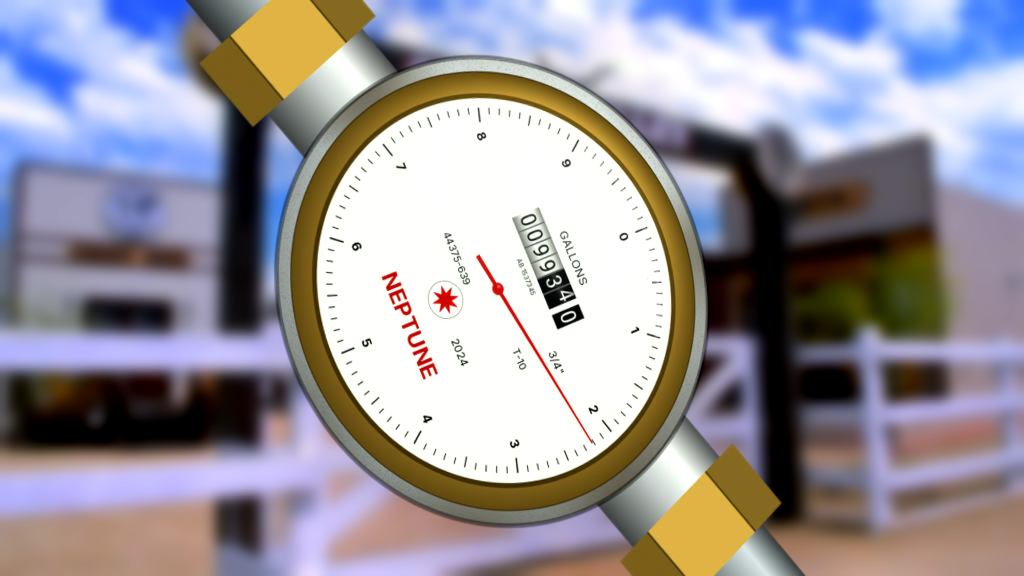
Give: 99342.2 gal
